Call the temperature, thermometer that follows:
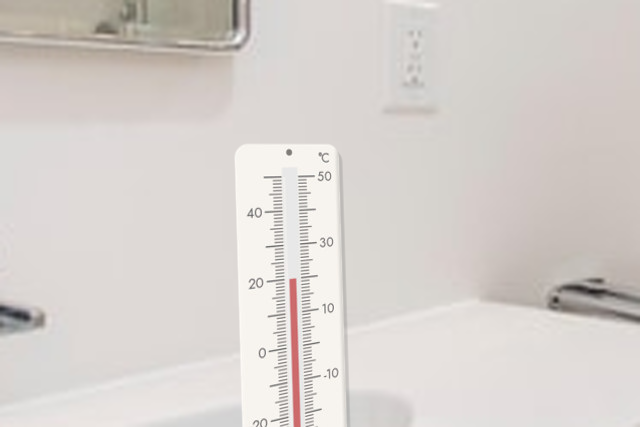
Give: 20 °C
